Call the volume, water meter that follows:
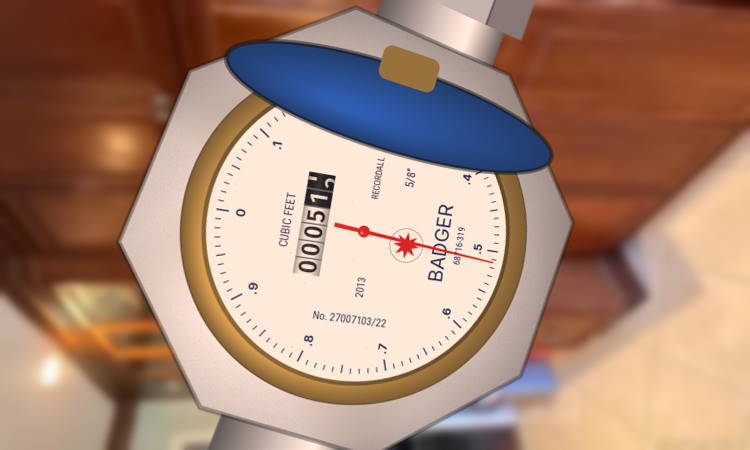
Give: 511.51 ft³
